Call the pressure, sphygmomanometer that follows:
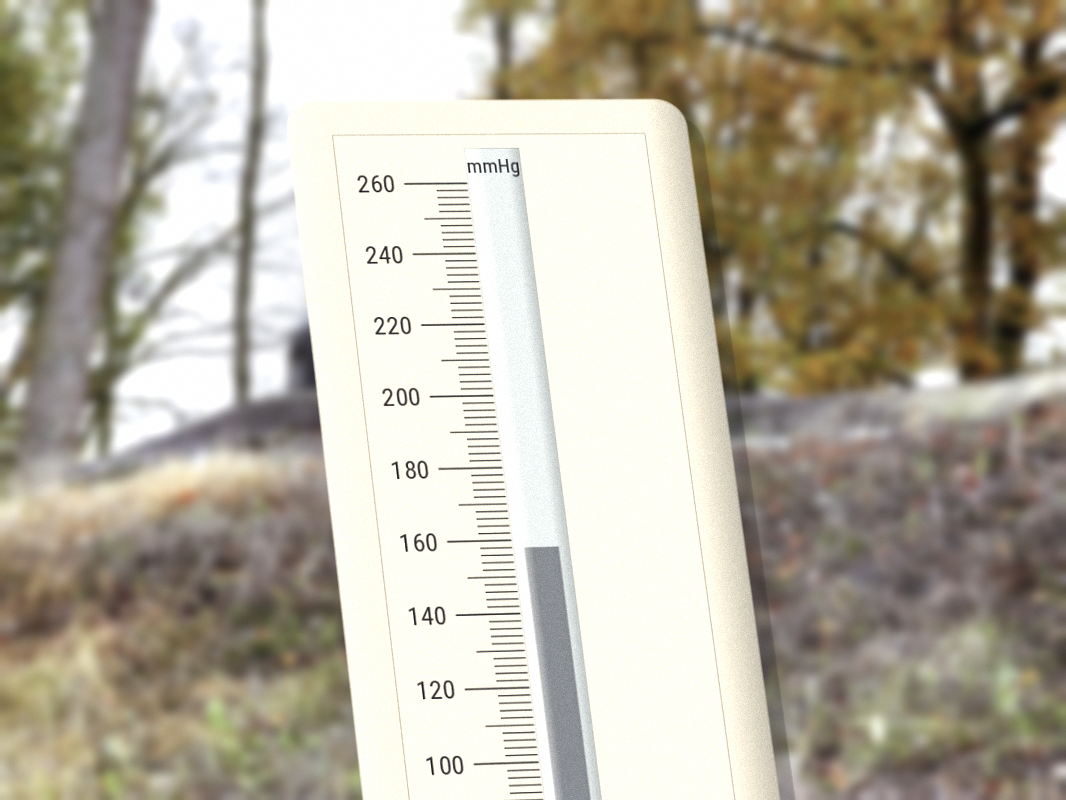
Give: 158 mmHg
